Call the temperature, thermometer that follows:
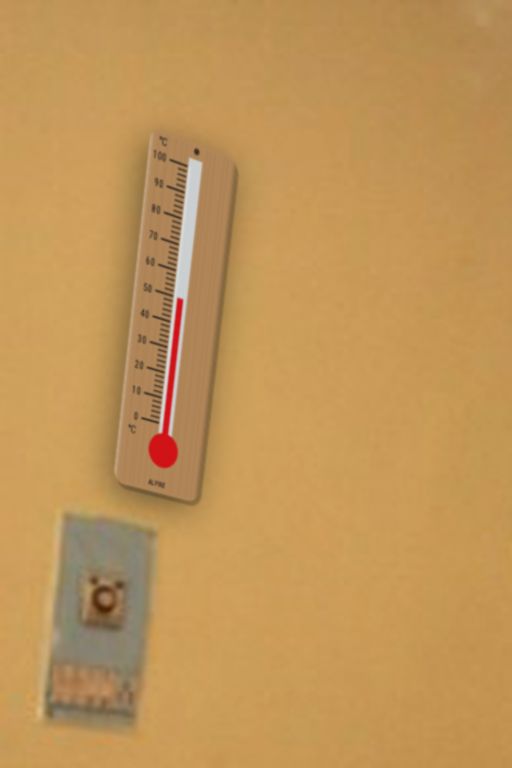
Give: 50 °C
